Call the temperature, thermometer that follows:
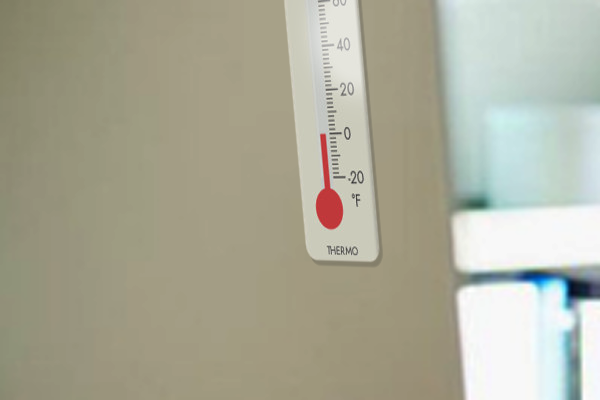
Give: 0 °F
